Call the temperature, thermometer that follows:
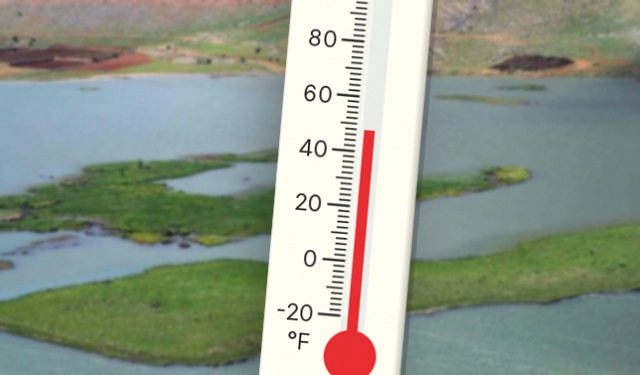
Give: 48 °F
